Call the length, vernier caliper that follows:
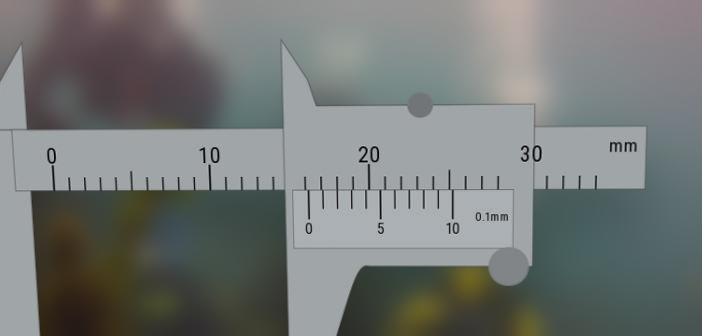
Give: 16.2 mm
